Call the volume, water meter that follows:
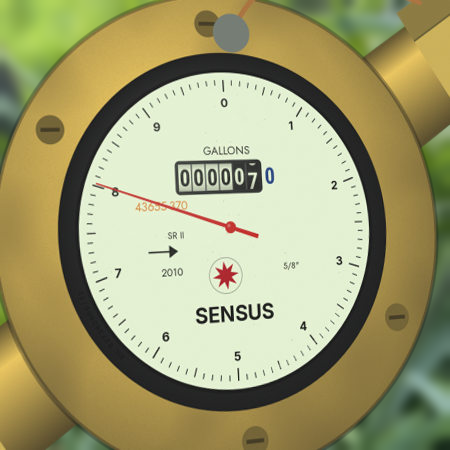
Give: 68.0 gal
